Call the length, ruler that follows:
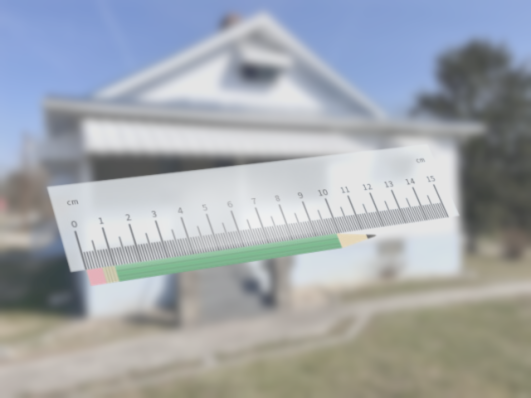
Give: 11.5 cm
